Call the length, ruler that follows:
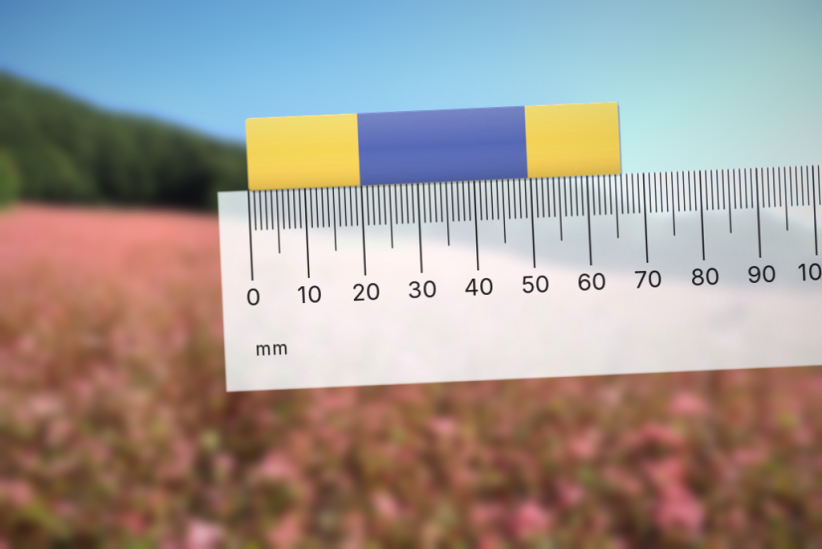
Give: 66 mm
